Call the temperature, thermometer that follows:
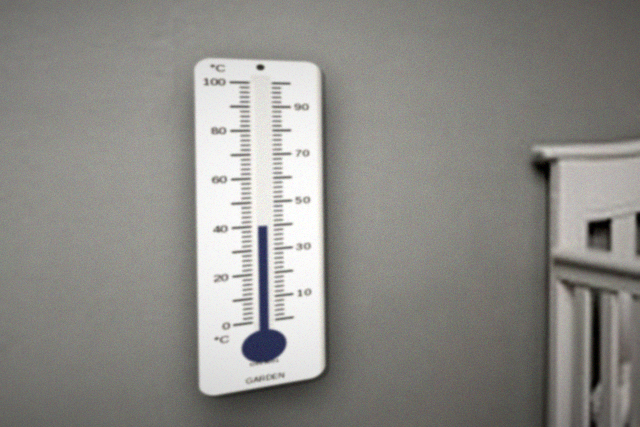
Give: 40 °C
